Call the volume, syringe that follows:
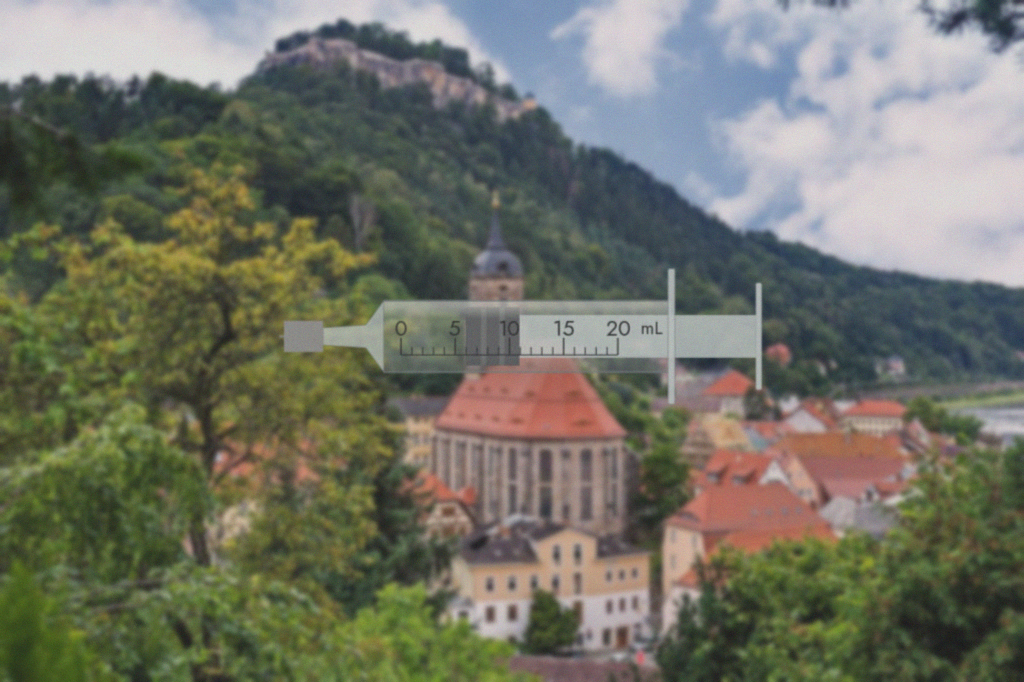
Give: 6 mL
